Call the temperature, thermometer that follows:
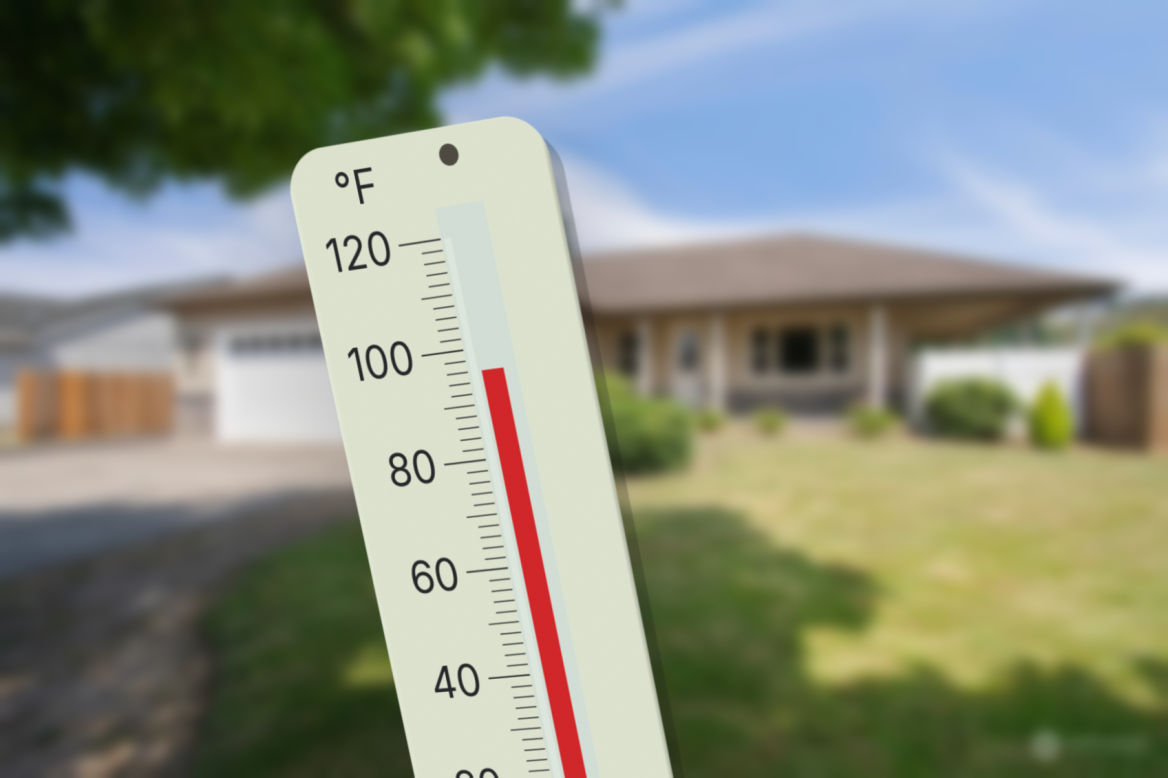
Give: 96 °F
